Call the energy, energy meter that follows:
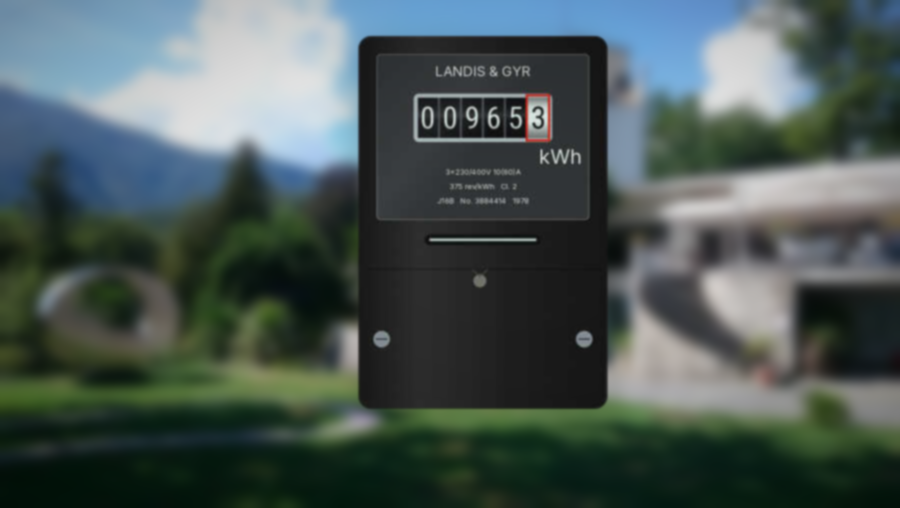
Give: 965.3 kWh
